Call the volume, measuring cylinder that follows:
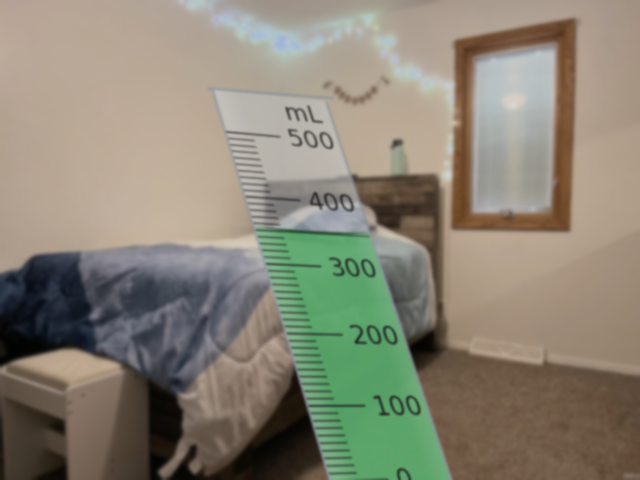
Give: 350 mL
